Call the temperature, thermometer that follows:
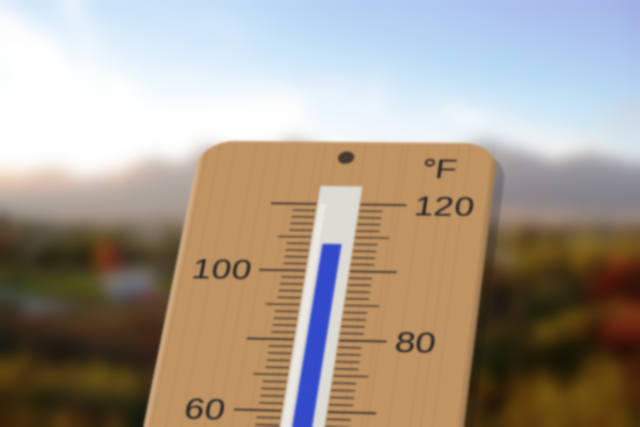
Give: 108 °F
